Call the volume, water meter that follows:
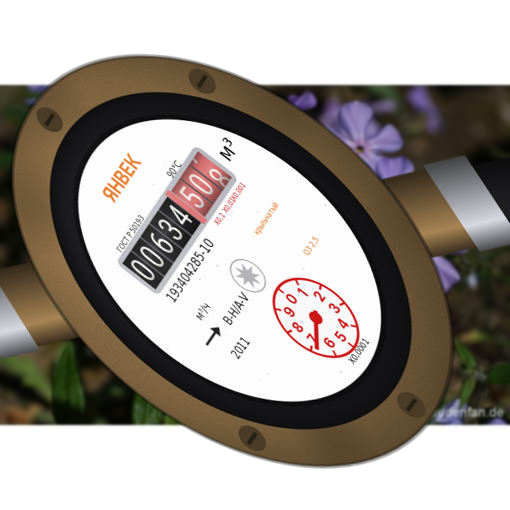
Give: 634.5076 m³
